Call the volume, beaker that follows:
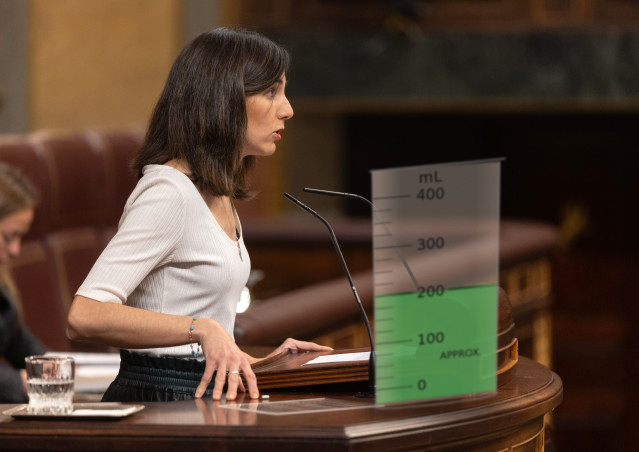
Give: 200 mL
